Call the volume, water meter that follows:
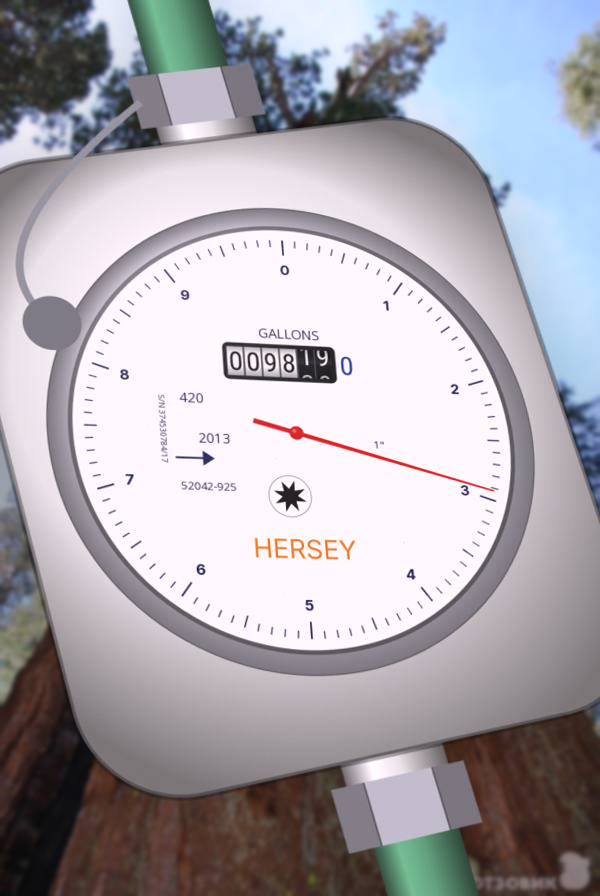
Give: 98192.9 gal
